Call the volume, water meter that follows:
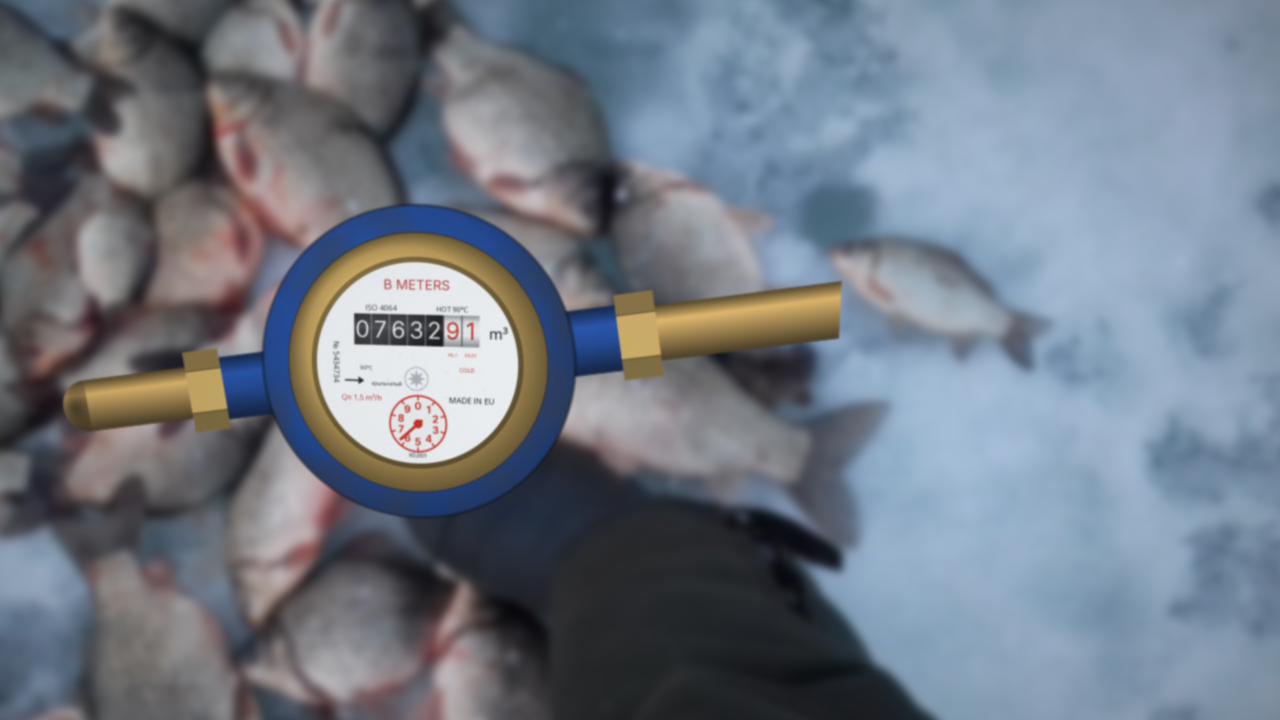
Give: 7632.916 m³
